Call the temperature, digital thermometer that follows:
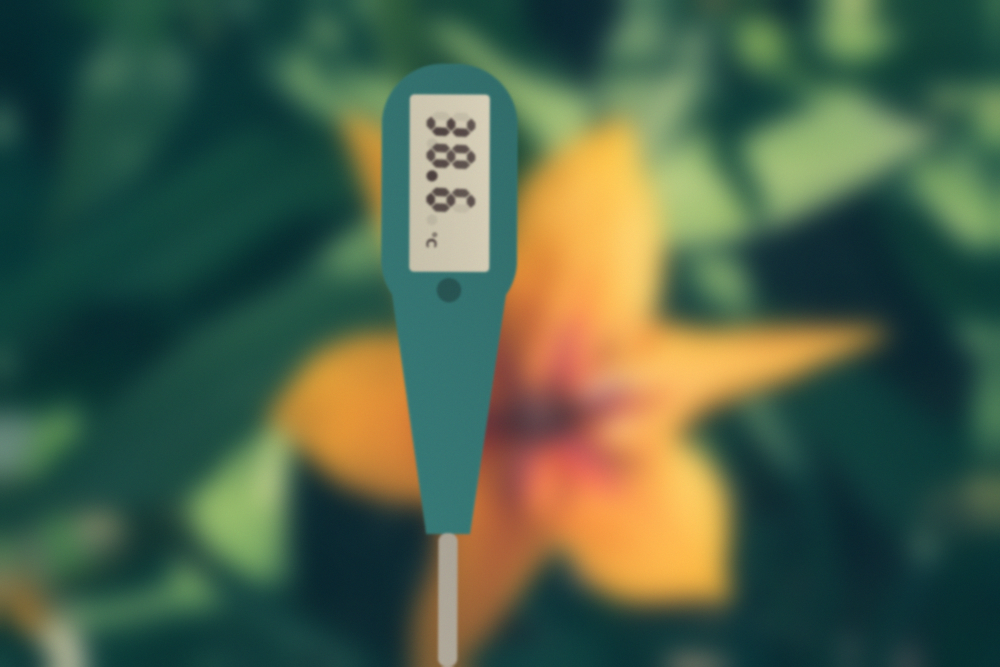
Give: 38.6 °C
